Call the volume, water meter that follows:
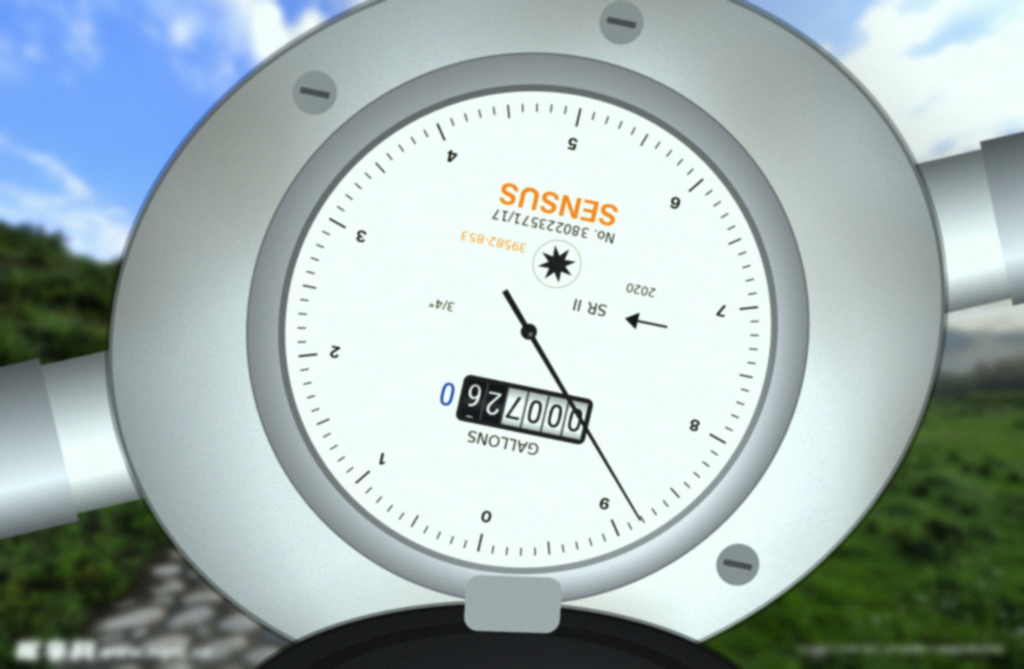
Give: 7258.8 gal
